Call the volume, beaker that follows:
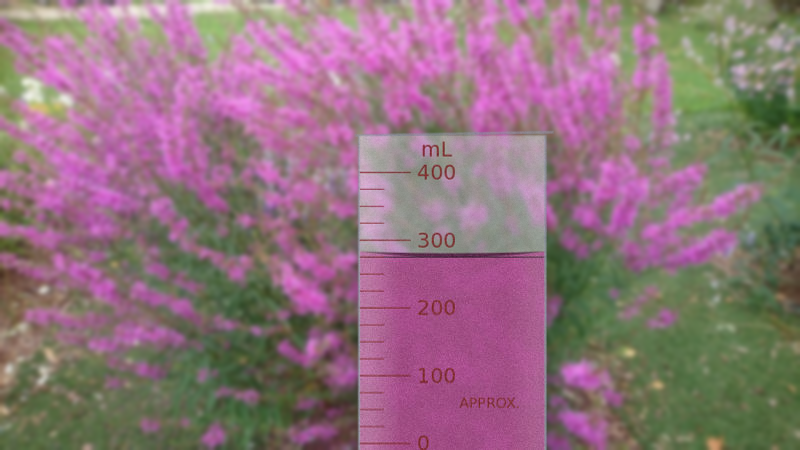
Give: 275 mL
